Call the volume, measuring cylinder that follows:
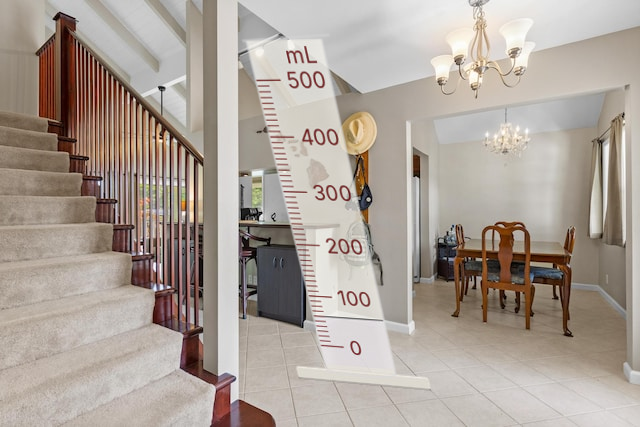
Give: 60 mL
